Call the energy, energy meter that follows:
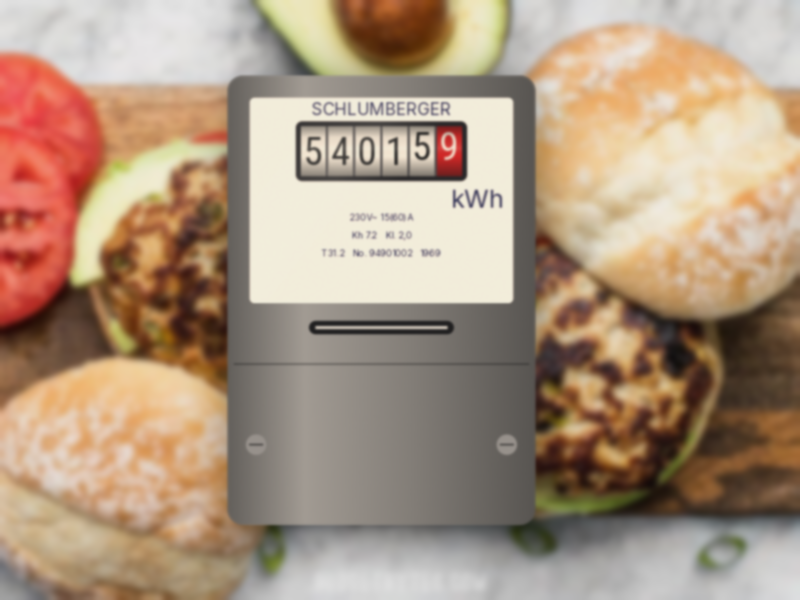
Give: 54015.9 kWh
